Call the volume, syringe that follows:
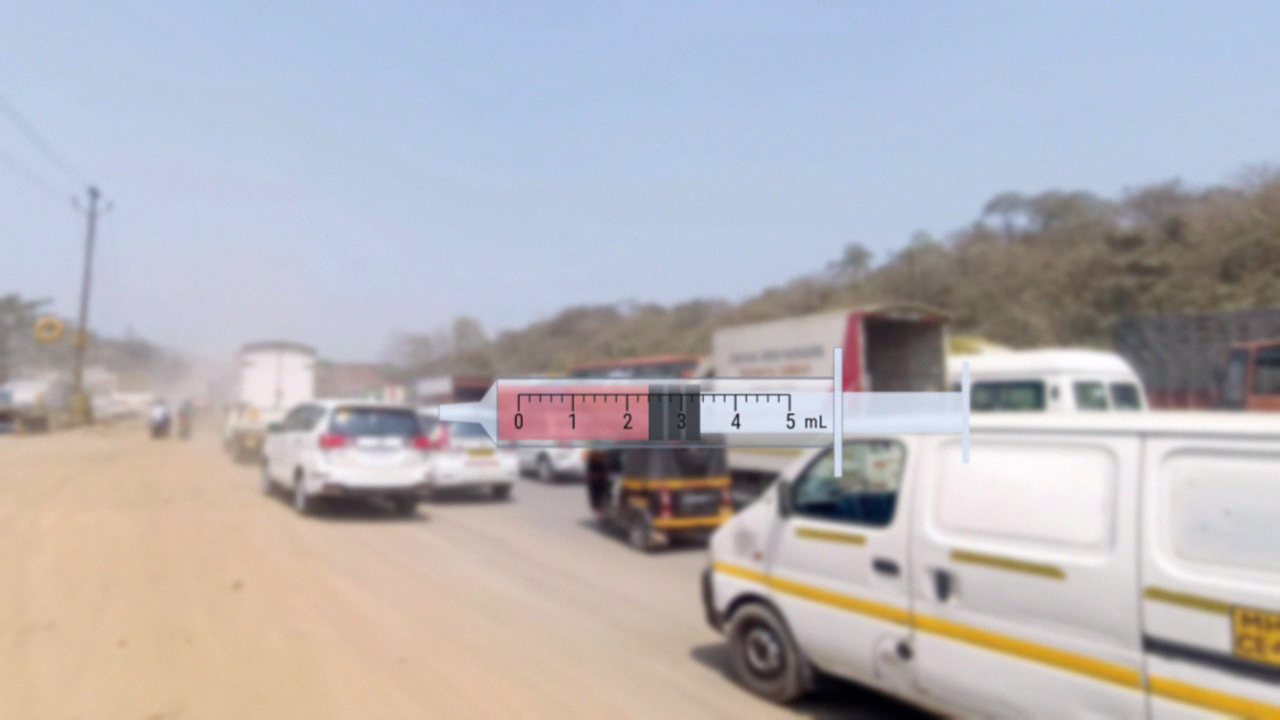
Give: 2.4 mL
